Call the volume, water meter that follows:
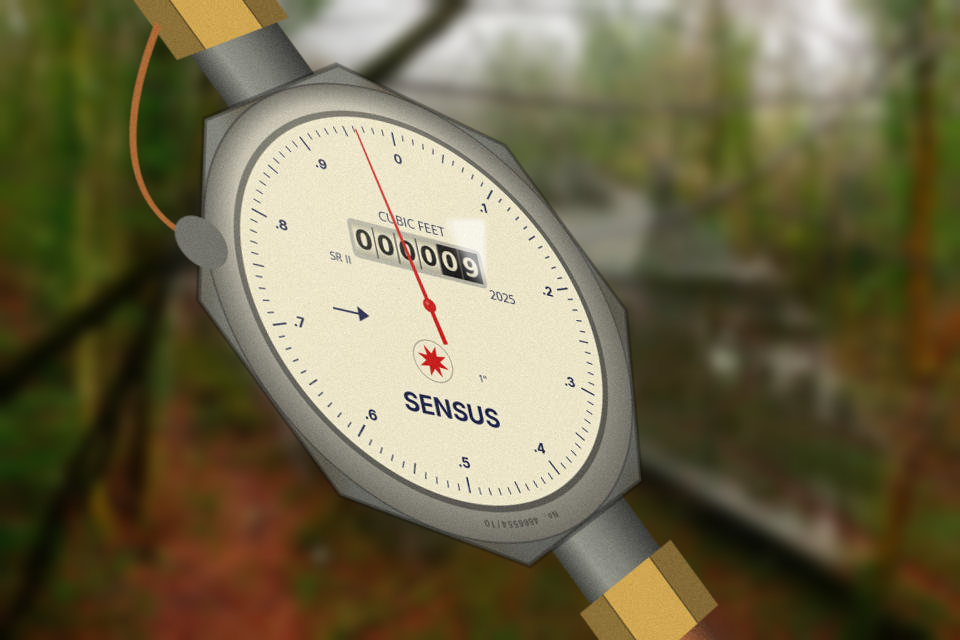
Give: 8.96 ft³
